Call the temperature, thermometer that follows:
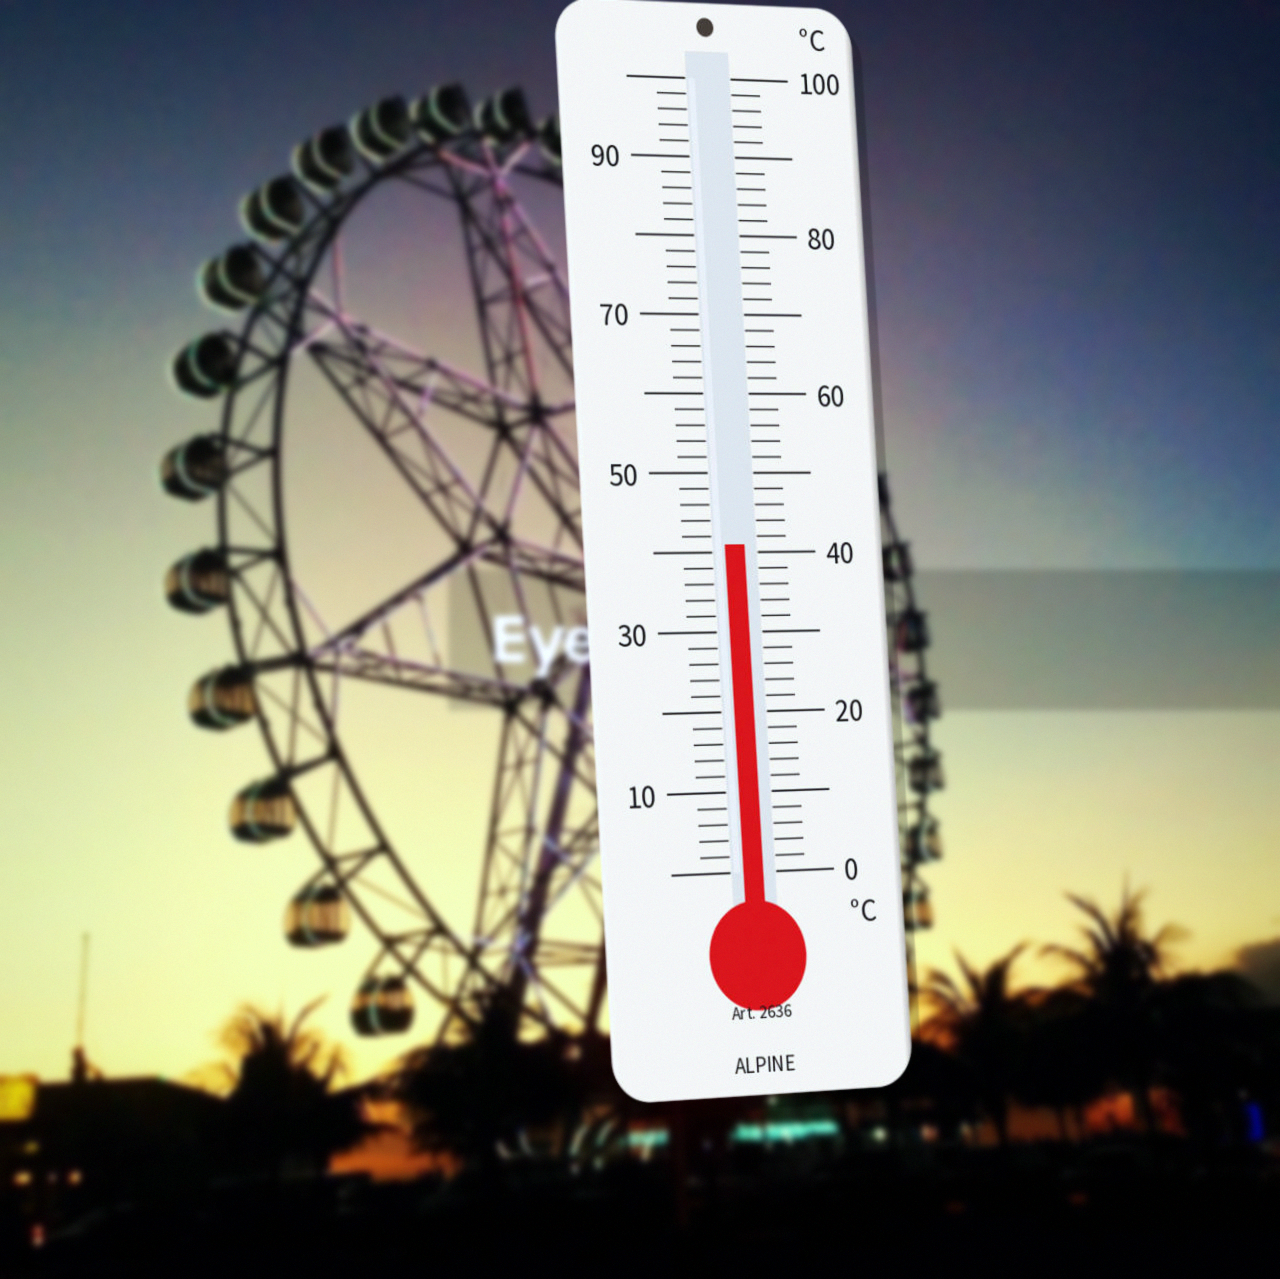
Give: 41 °C
